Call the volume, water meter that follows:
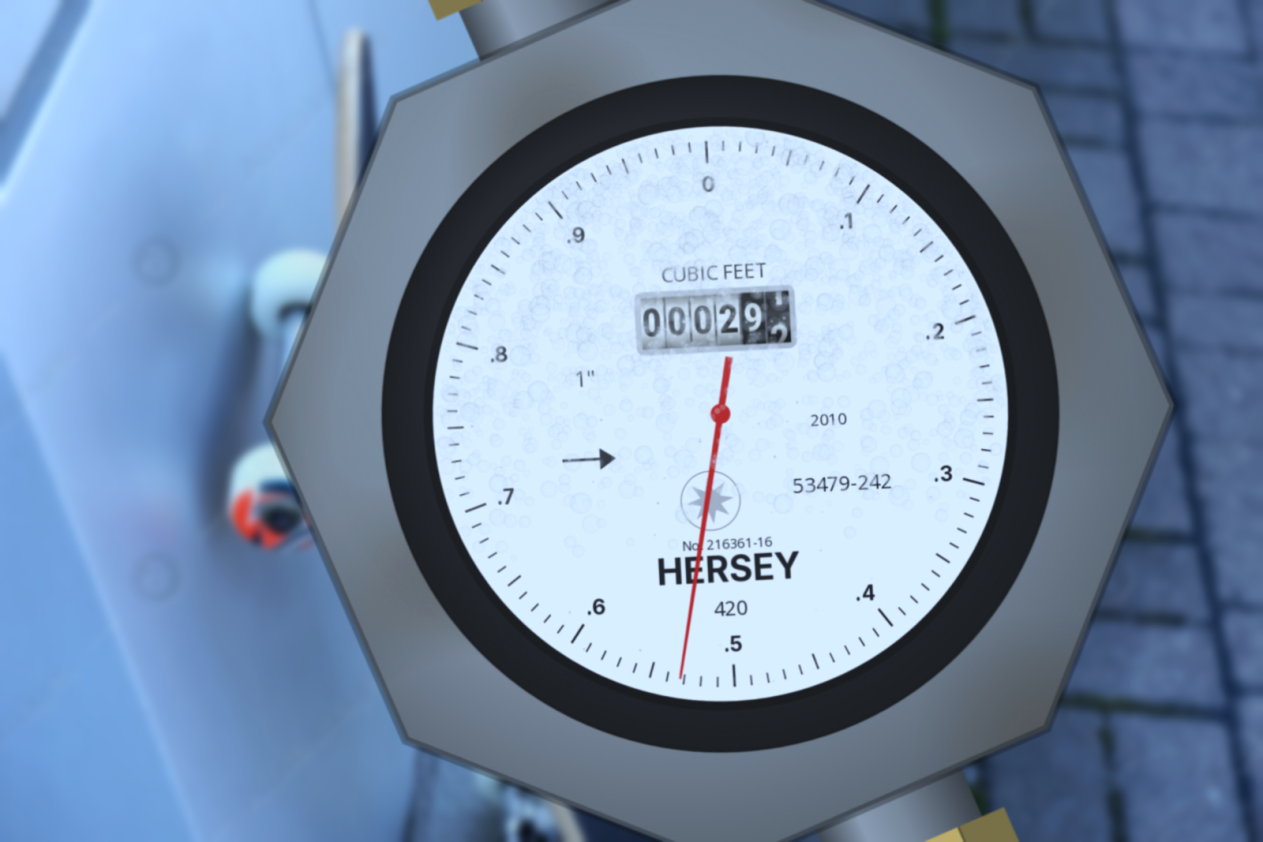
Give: 291.53 ft³
